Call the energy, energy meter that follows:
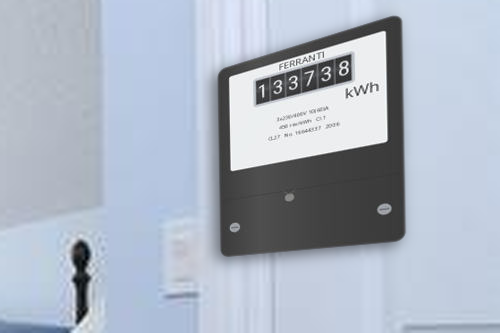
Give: 133738 kWh
